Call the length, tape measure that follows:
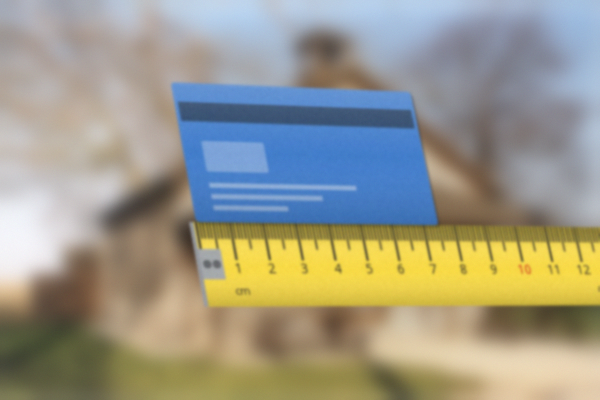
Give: 7.5 cm
